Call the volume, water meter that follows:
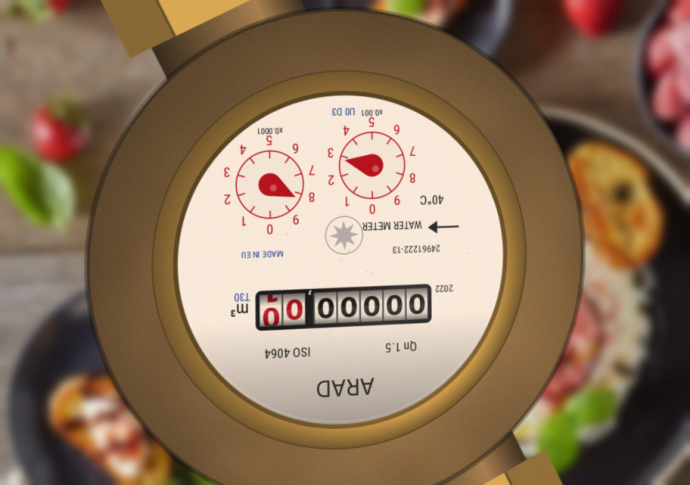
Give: 0.0028 m³
